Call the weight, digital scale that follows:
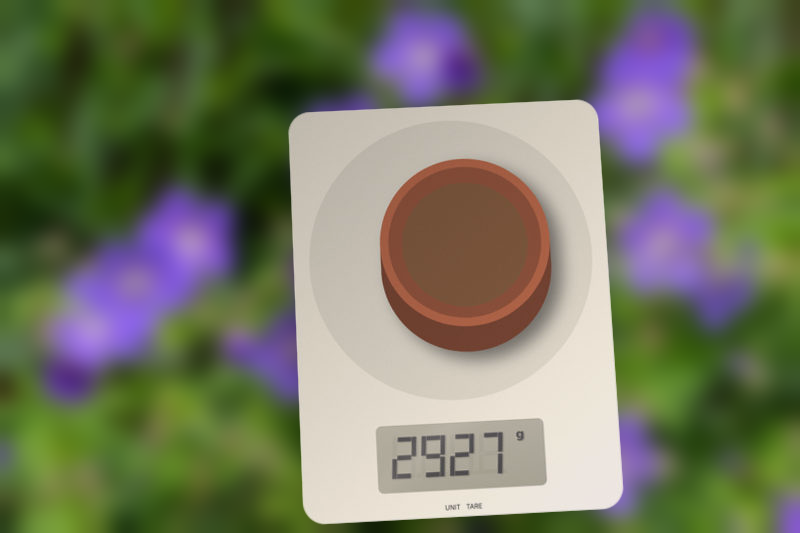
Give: 2927 g
